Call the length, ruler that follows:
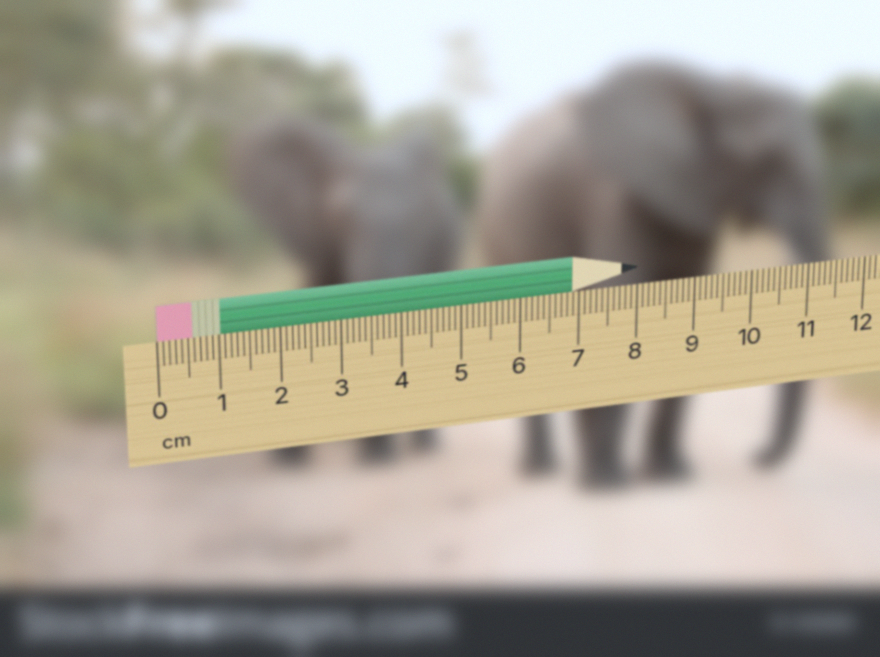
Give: 8 cm
